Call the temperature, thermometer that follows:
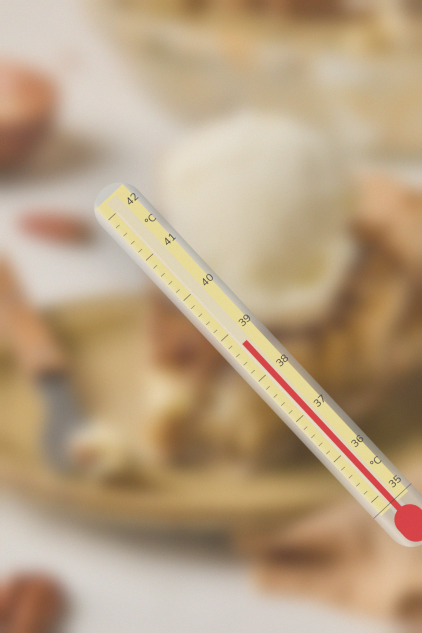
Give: 38.7 °C
